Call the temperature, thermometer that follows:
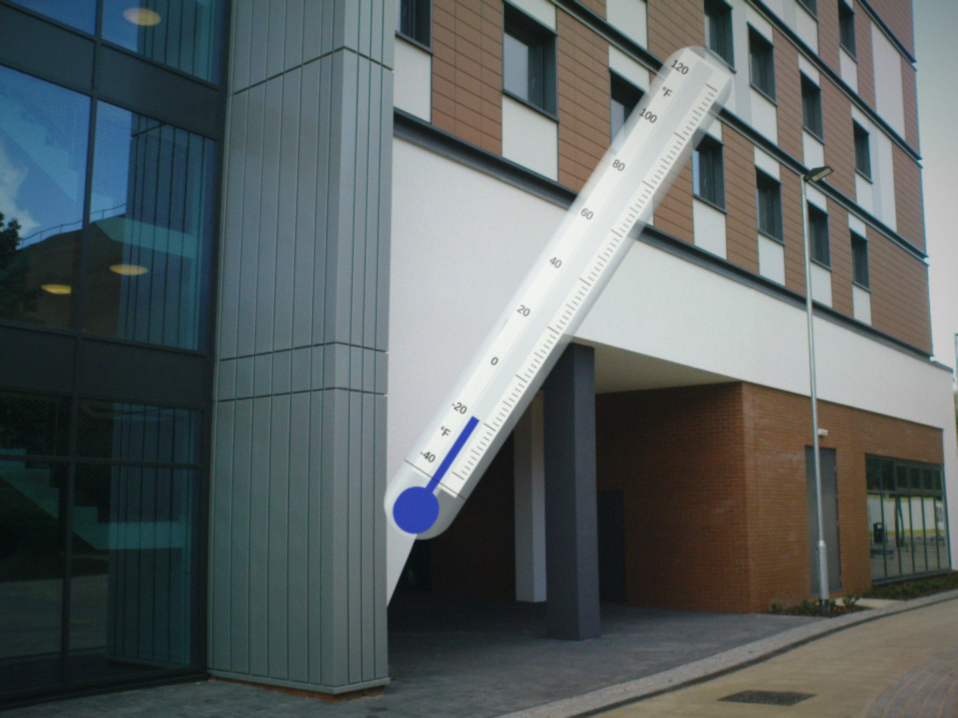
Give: -20 °F
